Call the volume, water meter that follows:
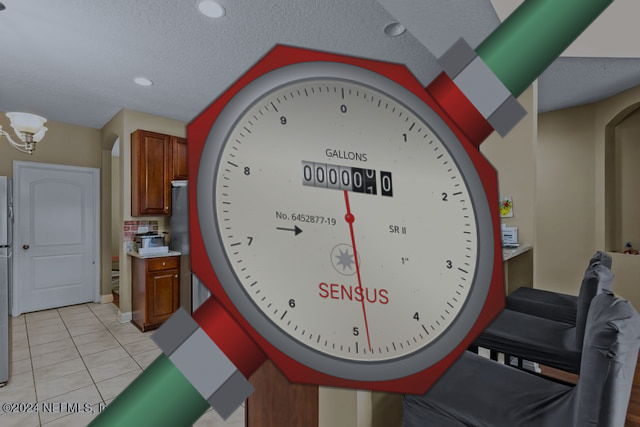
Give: 4.8 gal
